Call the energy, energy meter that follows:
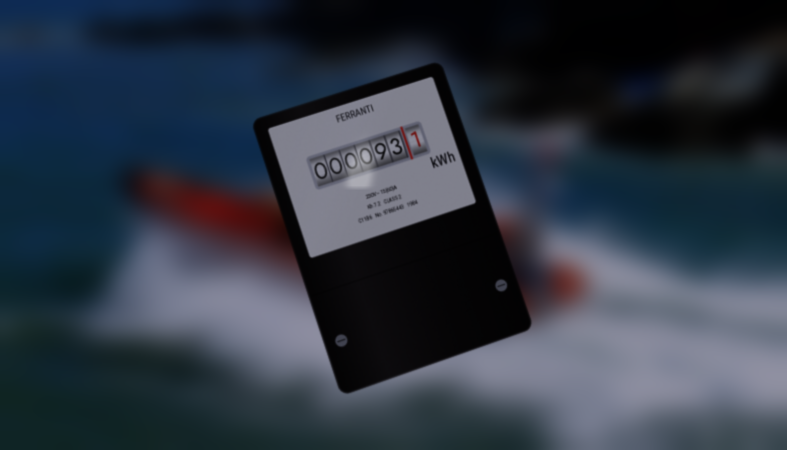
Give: 93.1 kWh
